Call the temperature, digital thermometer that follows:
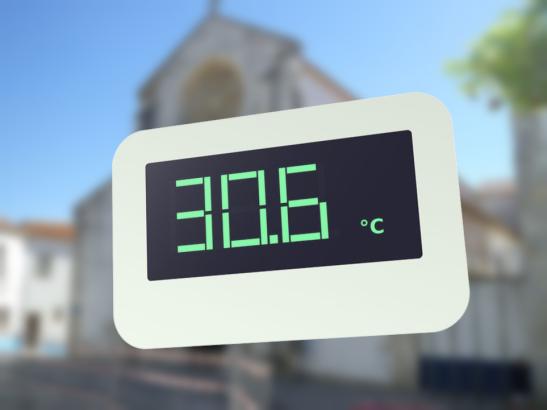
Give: 30.6 °C
